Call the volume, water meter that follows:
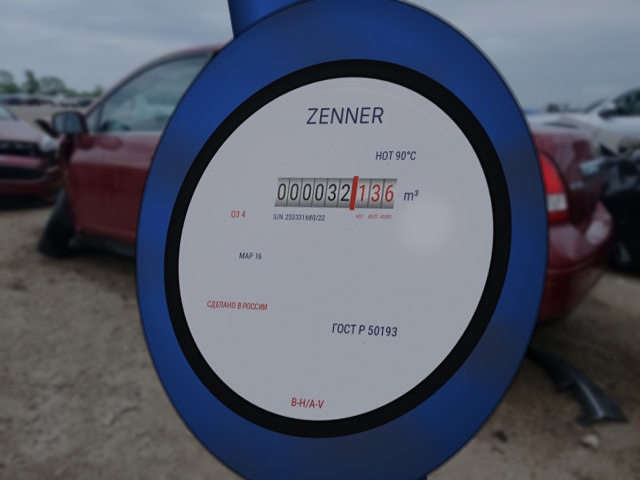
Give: 32.136 m³
